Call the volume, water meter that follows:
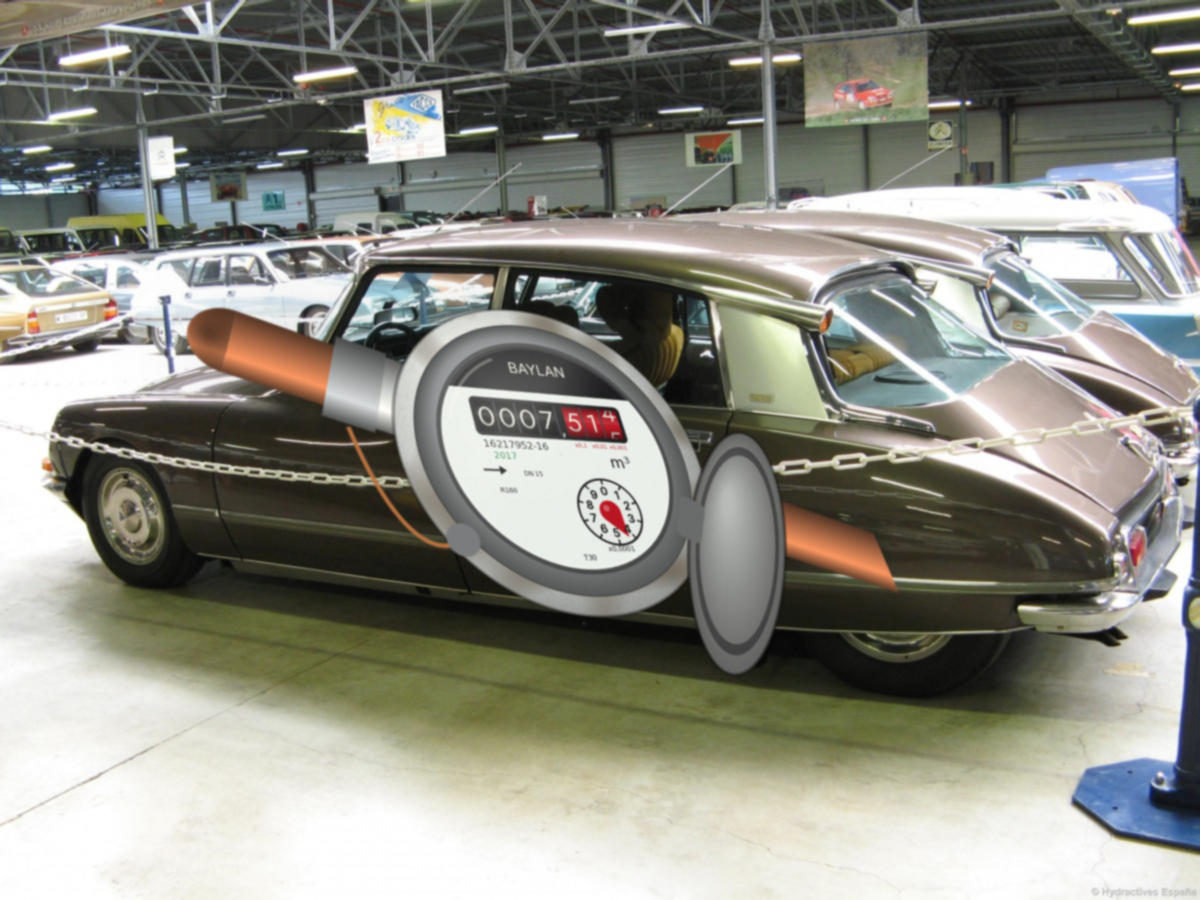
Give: 7.5144 m³
